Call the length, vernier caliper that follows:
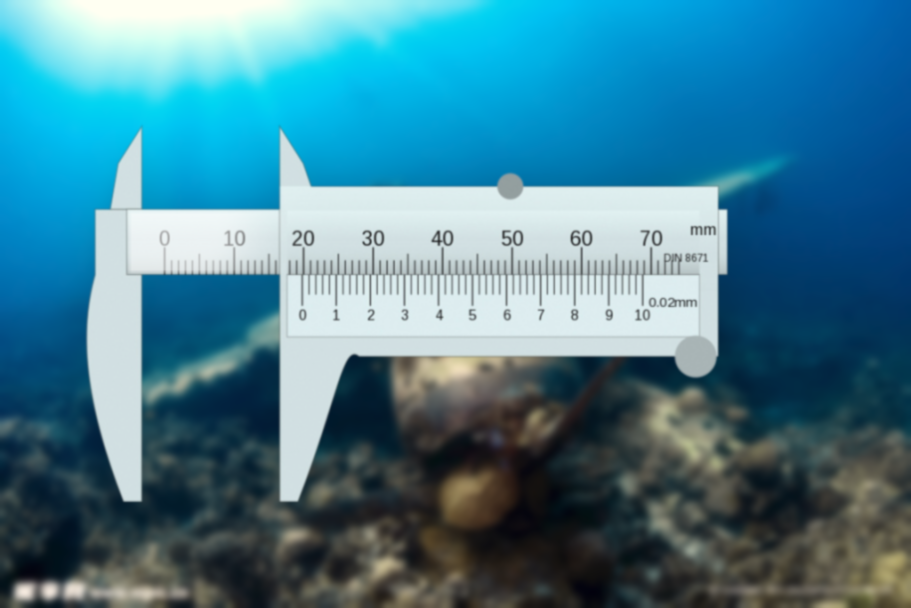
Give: 19.8 mm
